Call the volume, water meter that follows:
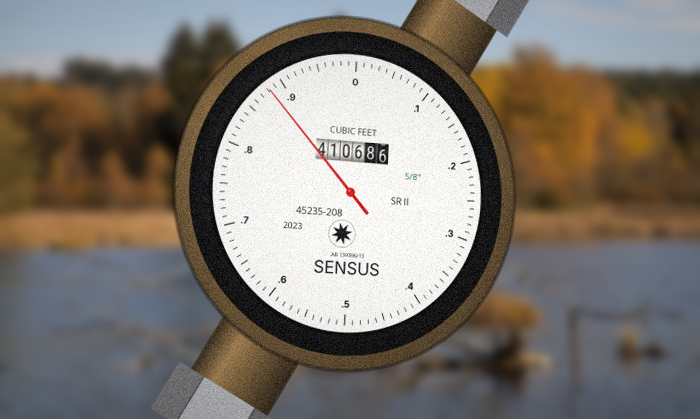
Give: 410685.88 ft³
